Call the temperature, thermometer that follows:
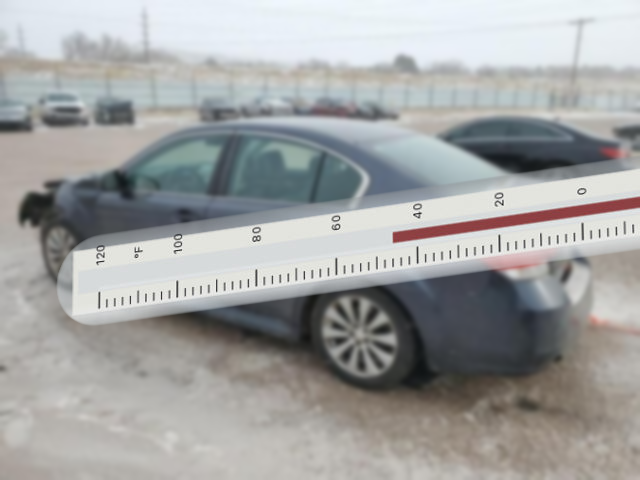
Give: 46 °F
